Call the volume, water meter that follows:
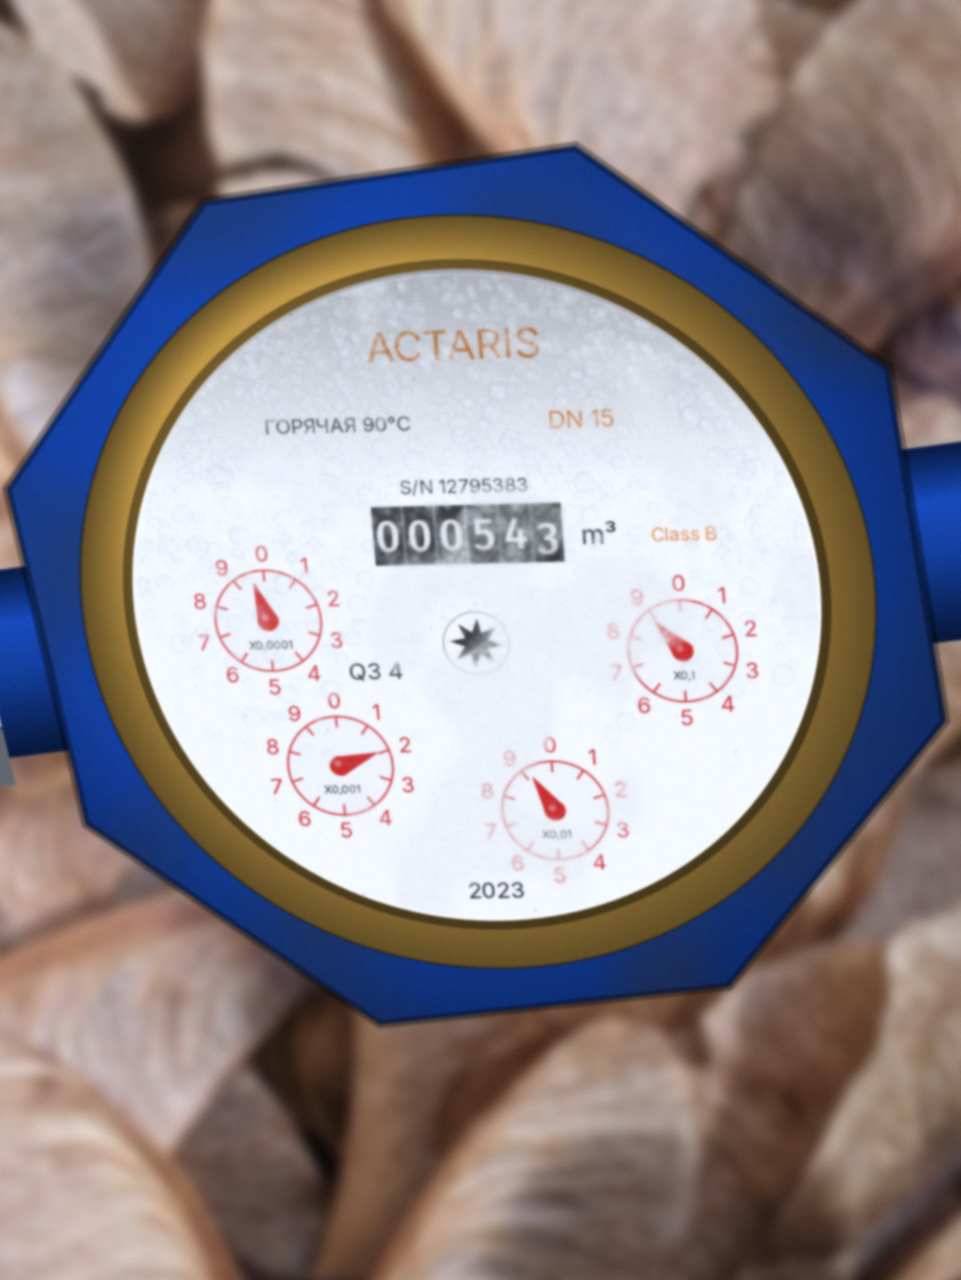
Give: 542.8919 m³
